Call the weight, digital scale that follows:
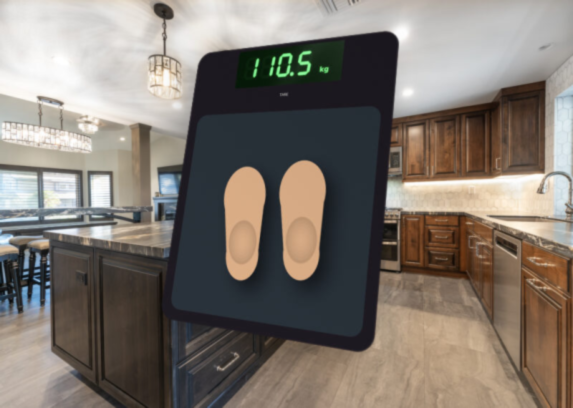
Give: 110.5 kg
